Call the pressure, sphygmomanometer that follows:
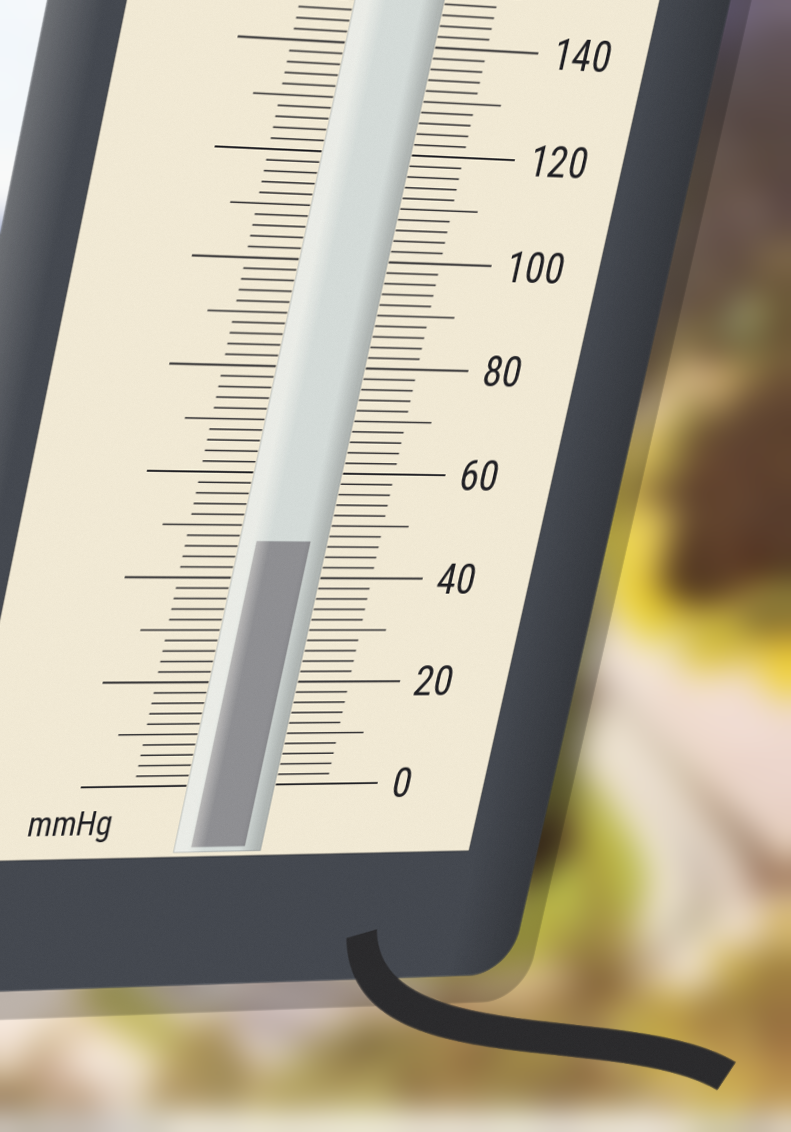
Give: 47 mmHg
